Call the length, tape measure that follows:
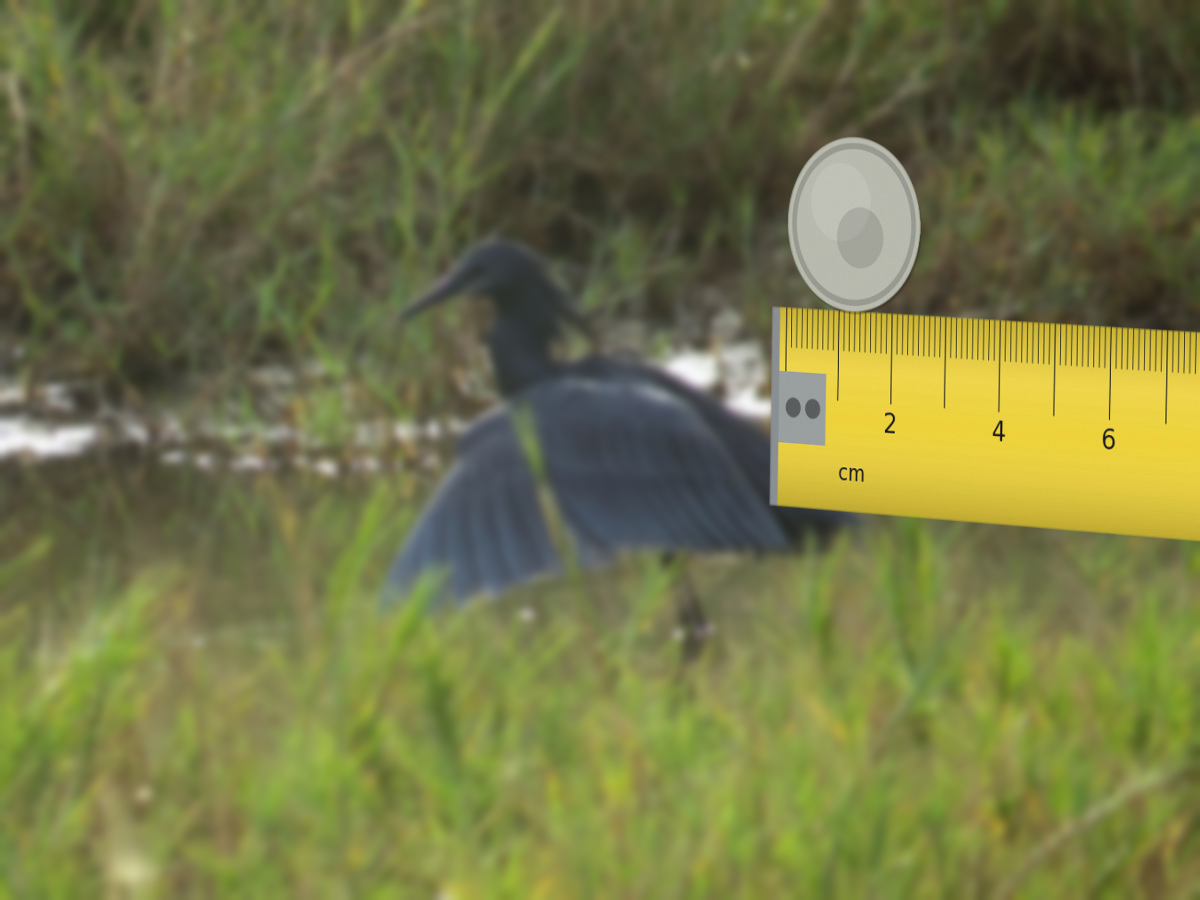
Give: 2.5 cm
